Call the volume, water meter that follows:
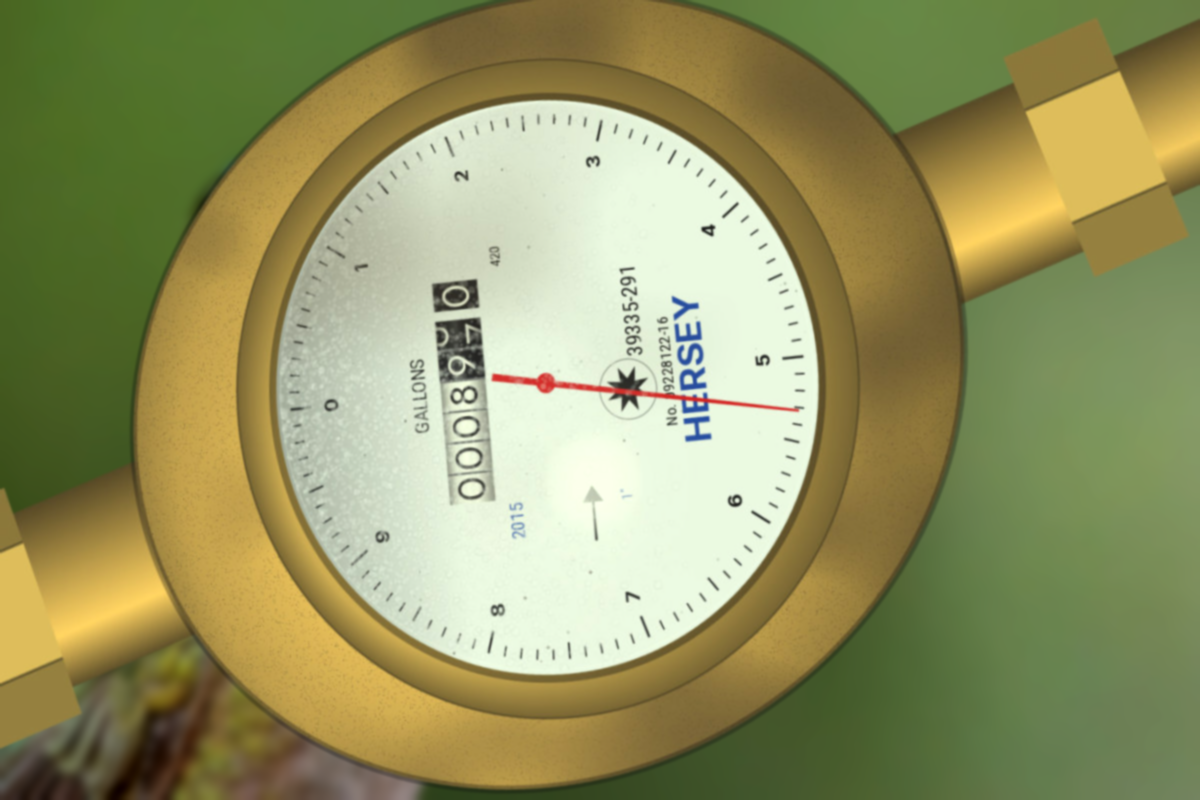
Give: 8965.3 gal
